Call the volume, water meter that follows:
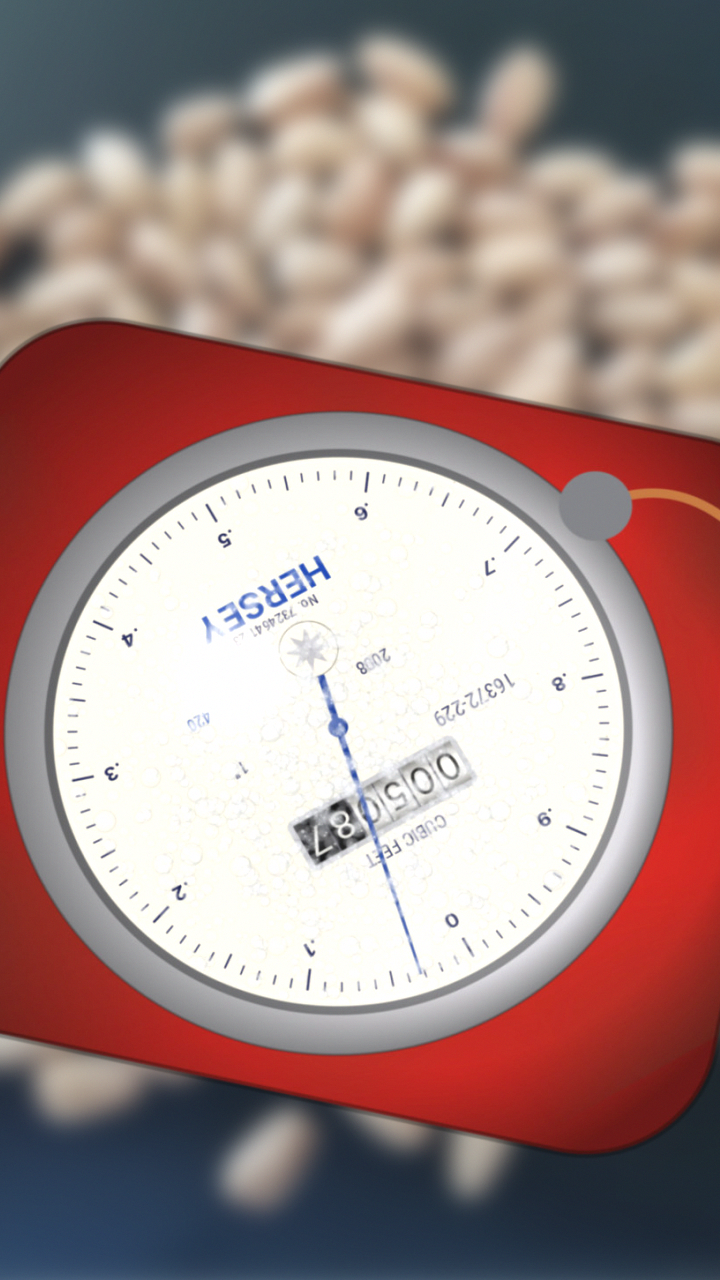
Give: 5087.03 ft³
